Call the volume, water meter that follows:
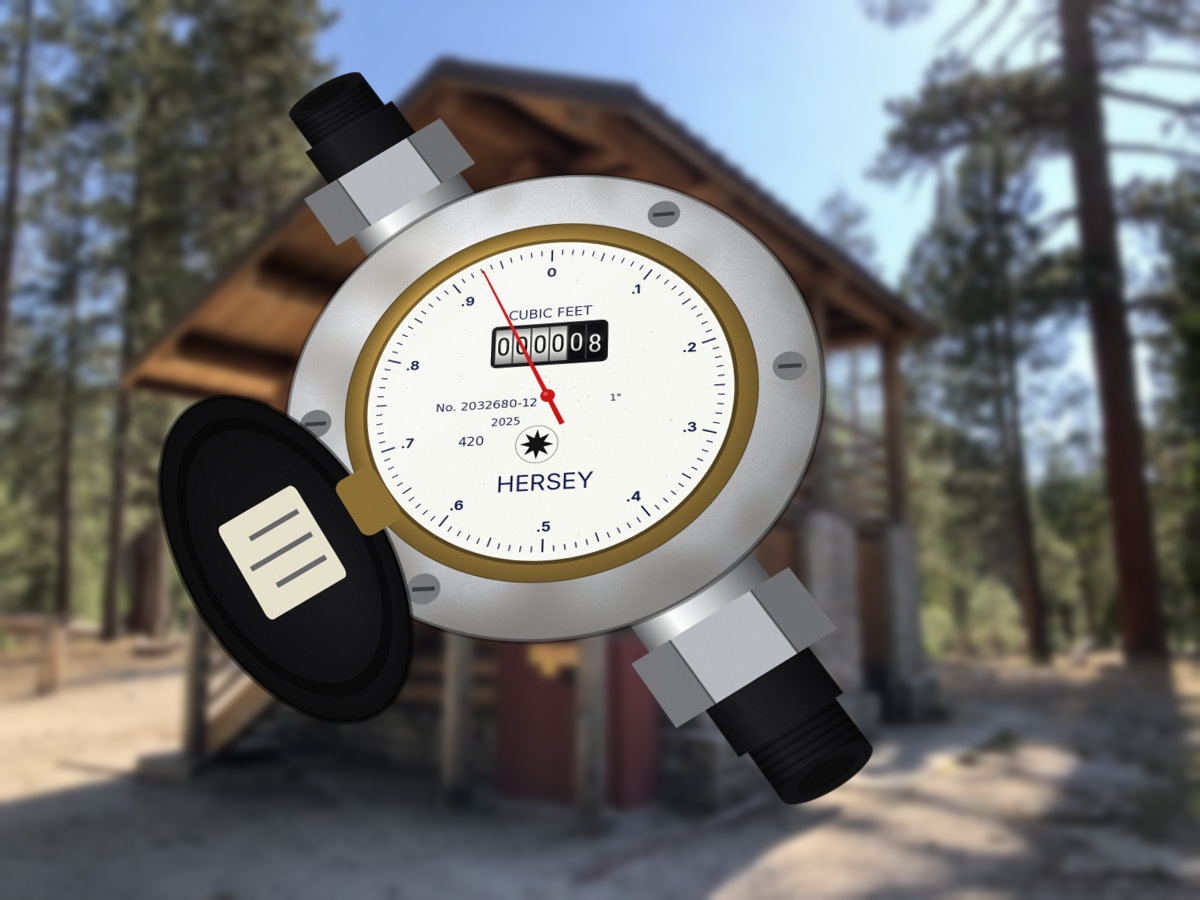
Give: 7.93 ft³
